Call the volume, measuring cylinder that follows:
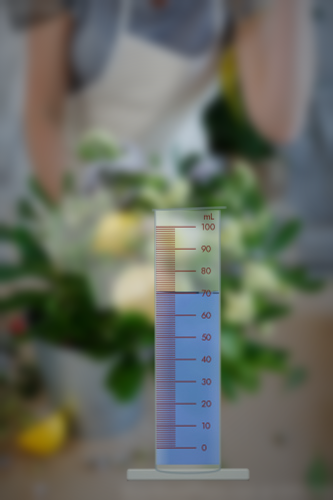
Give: 70 mL
